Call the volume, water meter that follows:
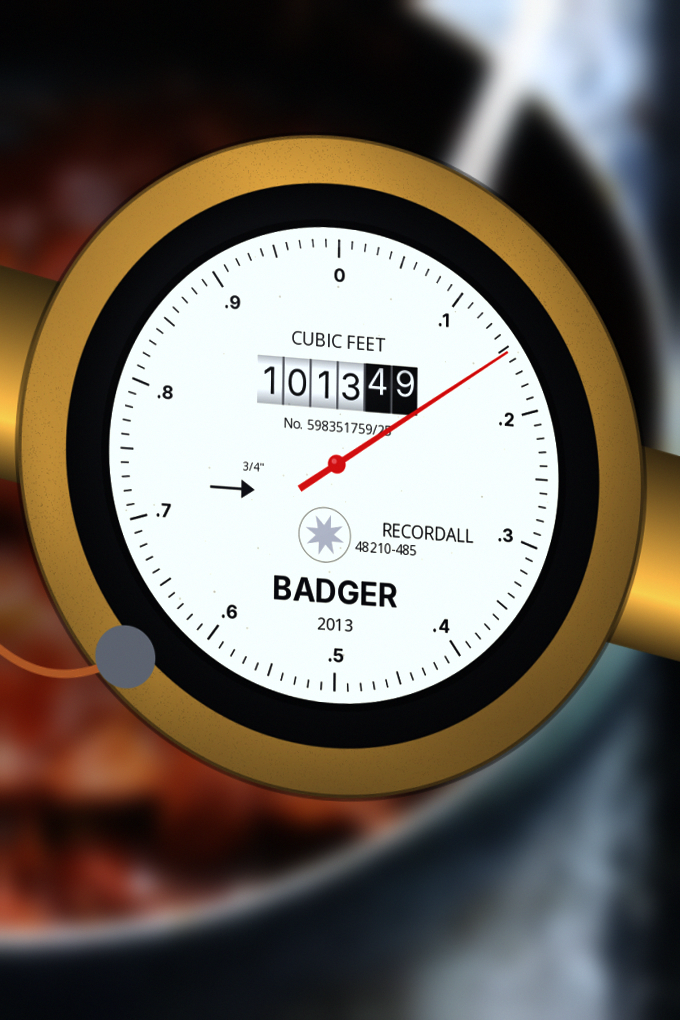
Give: 101349.15 ft³
